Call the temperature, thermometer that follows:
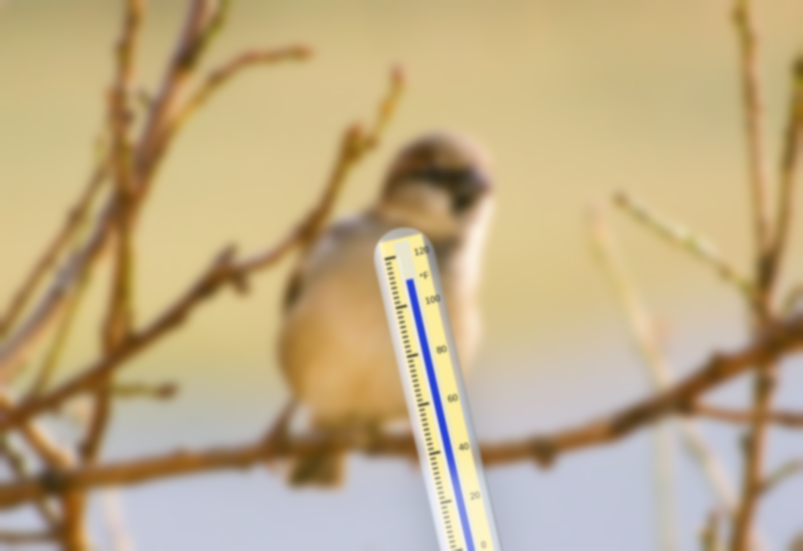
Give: 110 °F
